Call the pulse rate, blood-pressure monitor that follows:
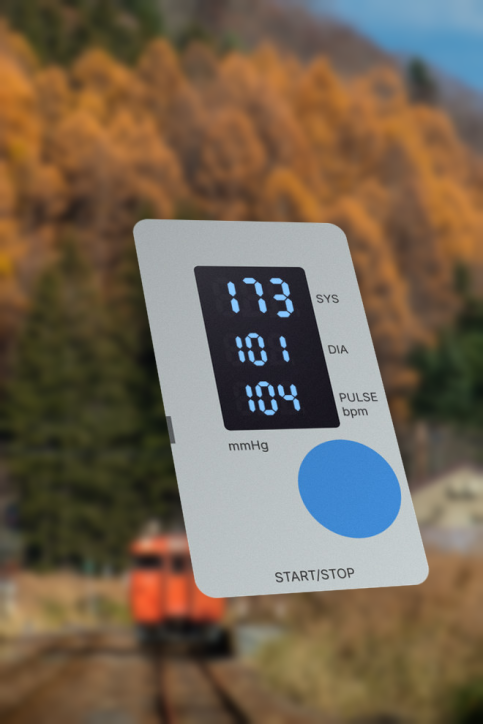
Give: 104 bpm
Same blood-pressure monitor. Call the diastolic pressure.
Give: 101 mmHg
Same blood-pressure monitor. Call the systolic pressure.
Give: 173 mmHg
